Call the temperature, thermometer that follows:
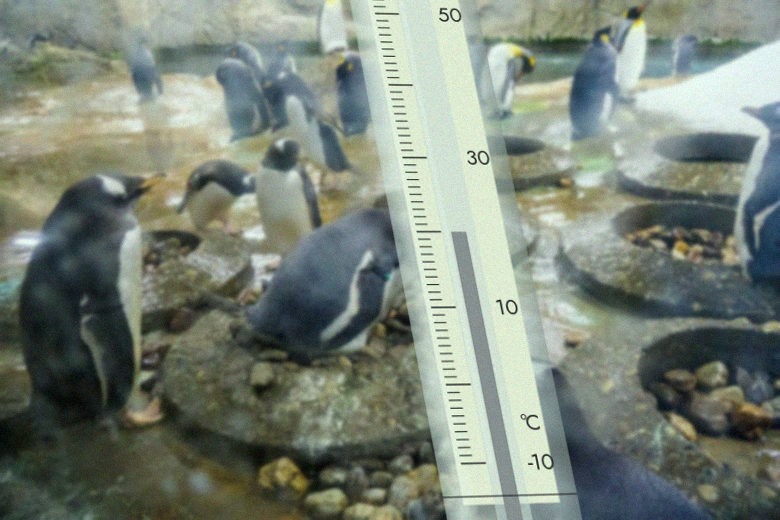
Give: 20 °C
